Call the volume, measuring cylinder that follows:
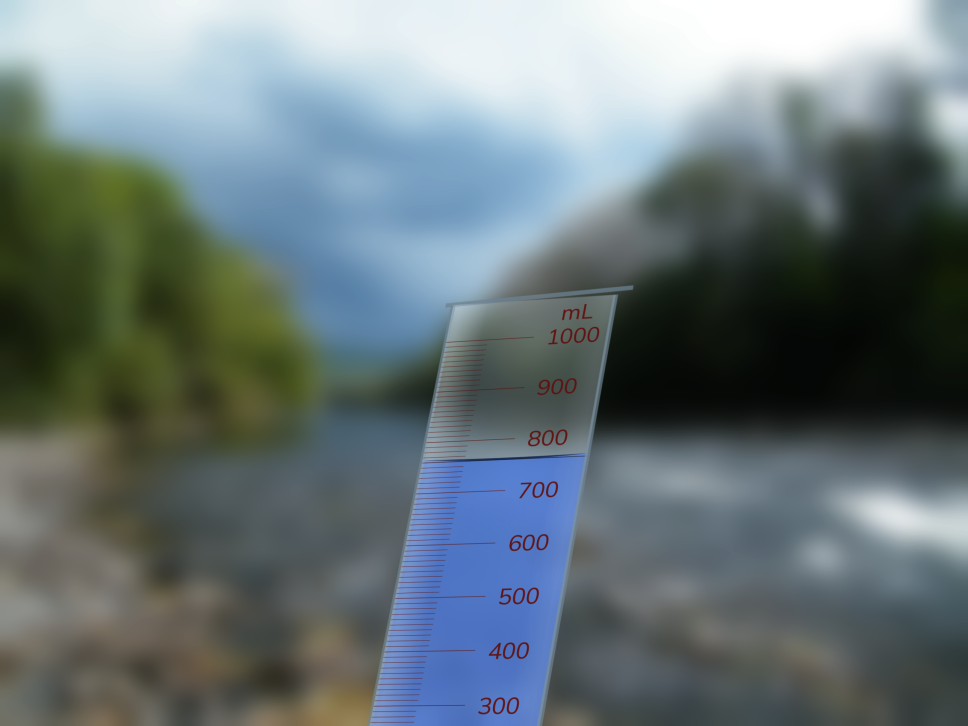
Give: 760 mL
